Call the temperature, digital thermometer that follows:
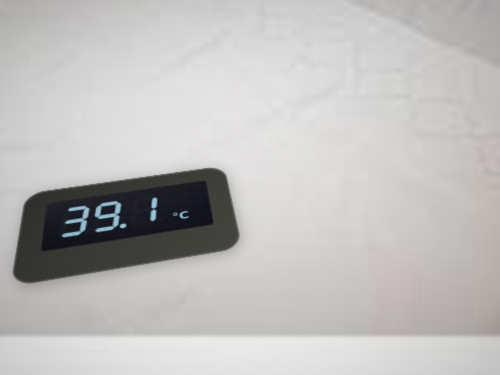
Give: 39.1 °C
